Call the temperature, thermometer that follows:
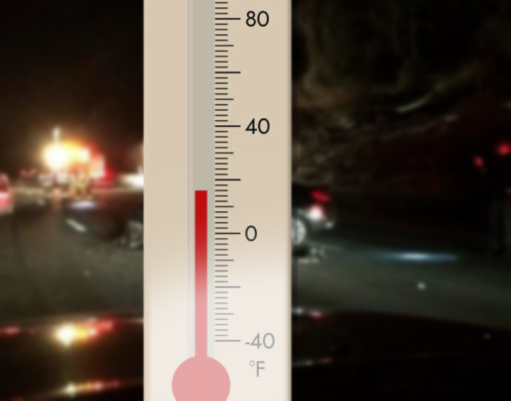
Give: 16 °F
